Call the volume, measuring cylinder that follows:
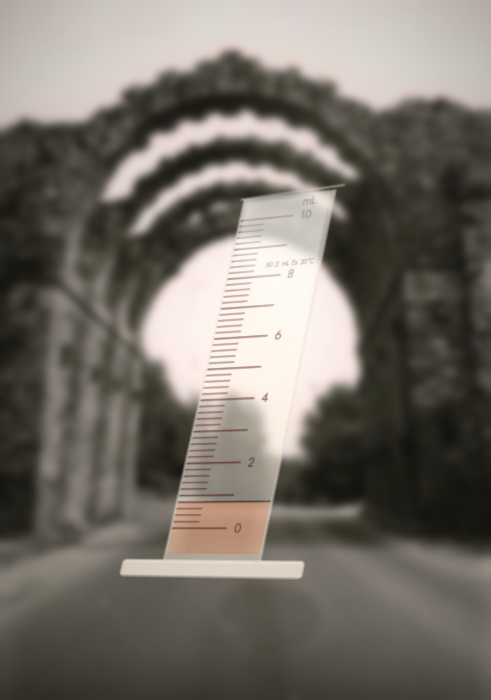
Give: 0.8 mL
